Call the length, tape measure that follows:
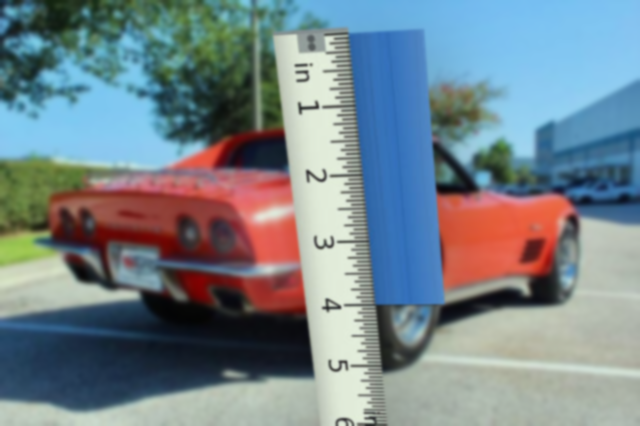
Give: 4 in
